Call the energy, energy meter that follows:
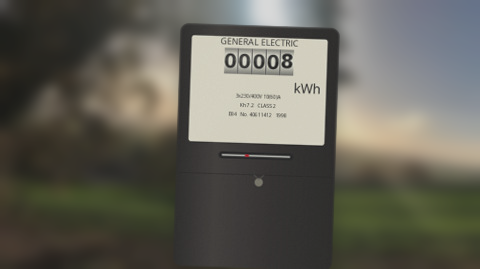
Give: 8 kWh
